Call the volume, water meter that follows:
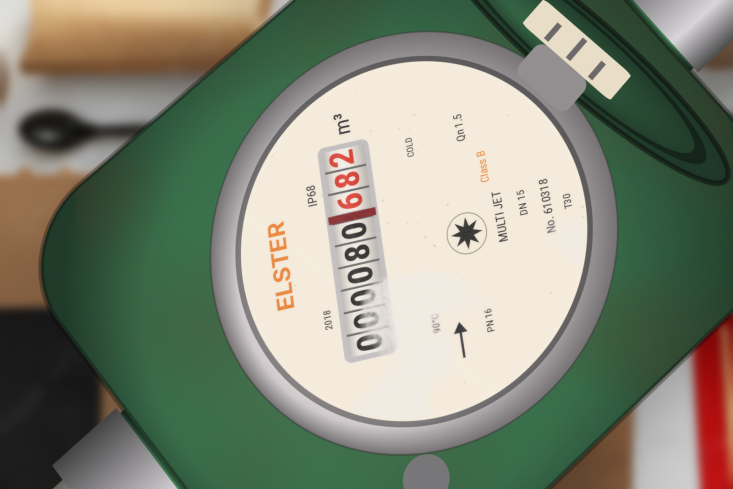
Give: 80.682 m³
